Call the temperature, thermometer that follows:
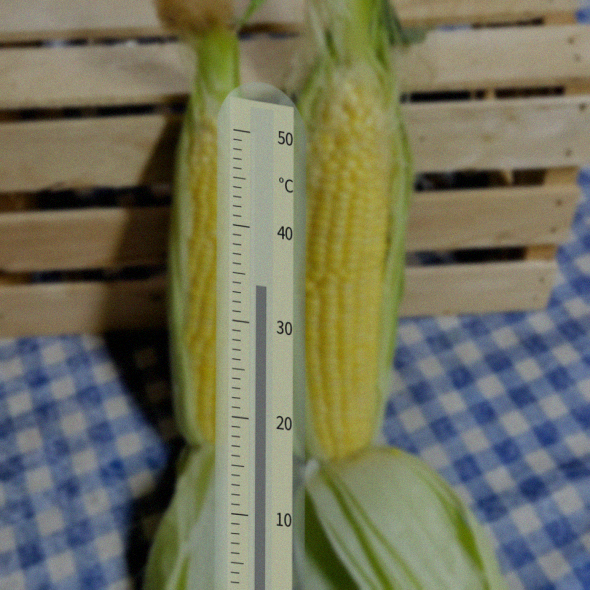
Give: 34 °C
